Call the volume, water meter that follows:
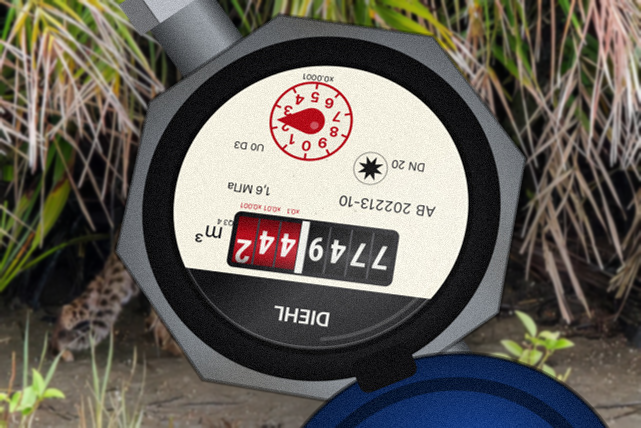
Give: 7749.4422 m³
